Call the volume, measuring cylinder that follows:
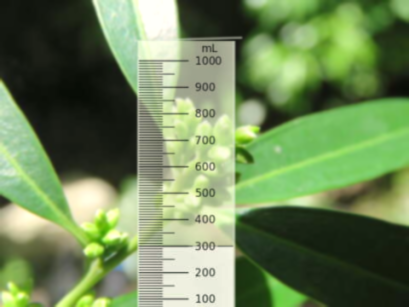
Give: 300 mL
